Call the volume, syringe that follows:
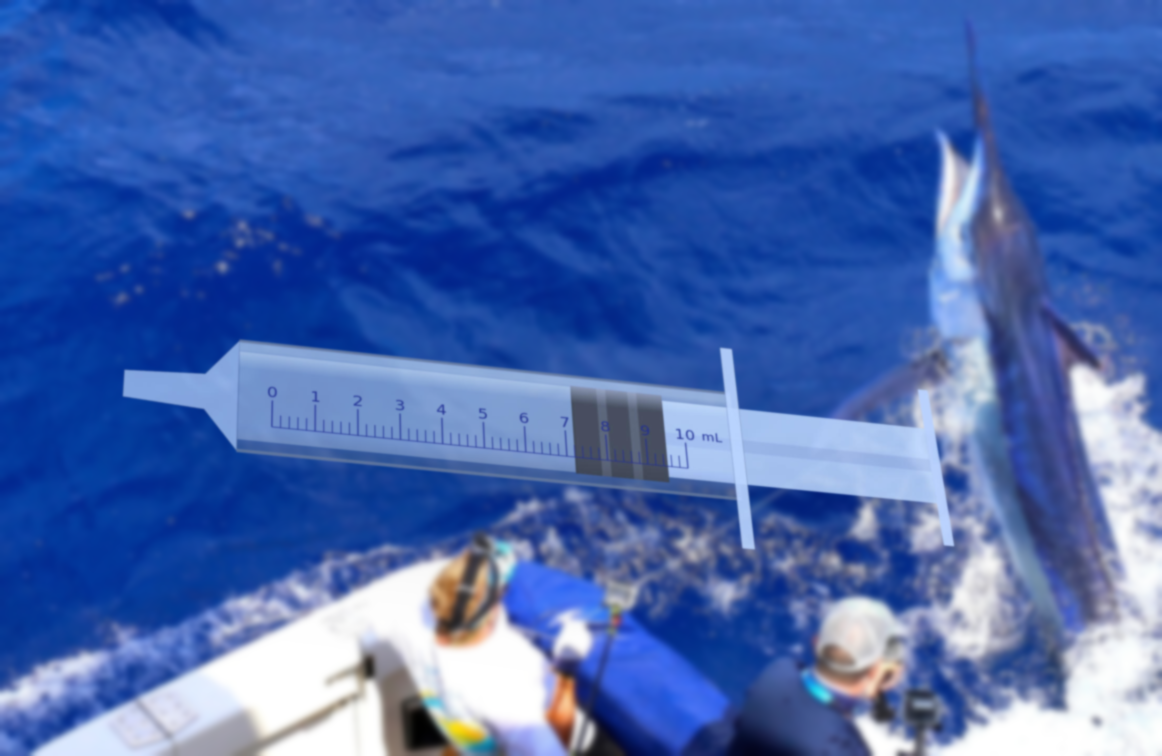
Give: 7.2 mL
